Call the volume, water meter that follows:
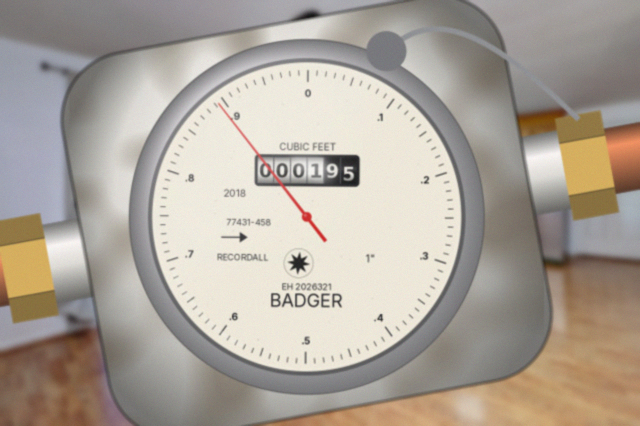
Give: 194.89 ft³
